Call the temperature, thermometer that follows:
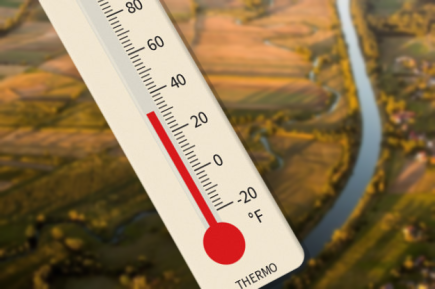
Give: 32 °F
